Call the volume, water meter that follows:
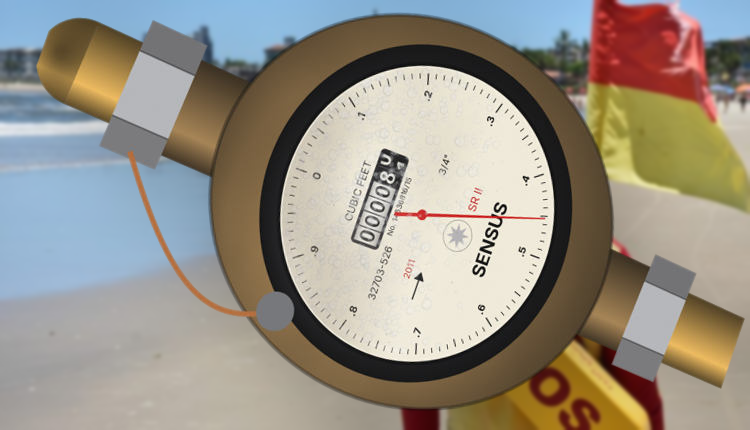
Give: 80.45 ft³
